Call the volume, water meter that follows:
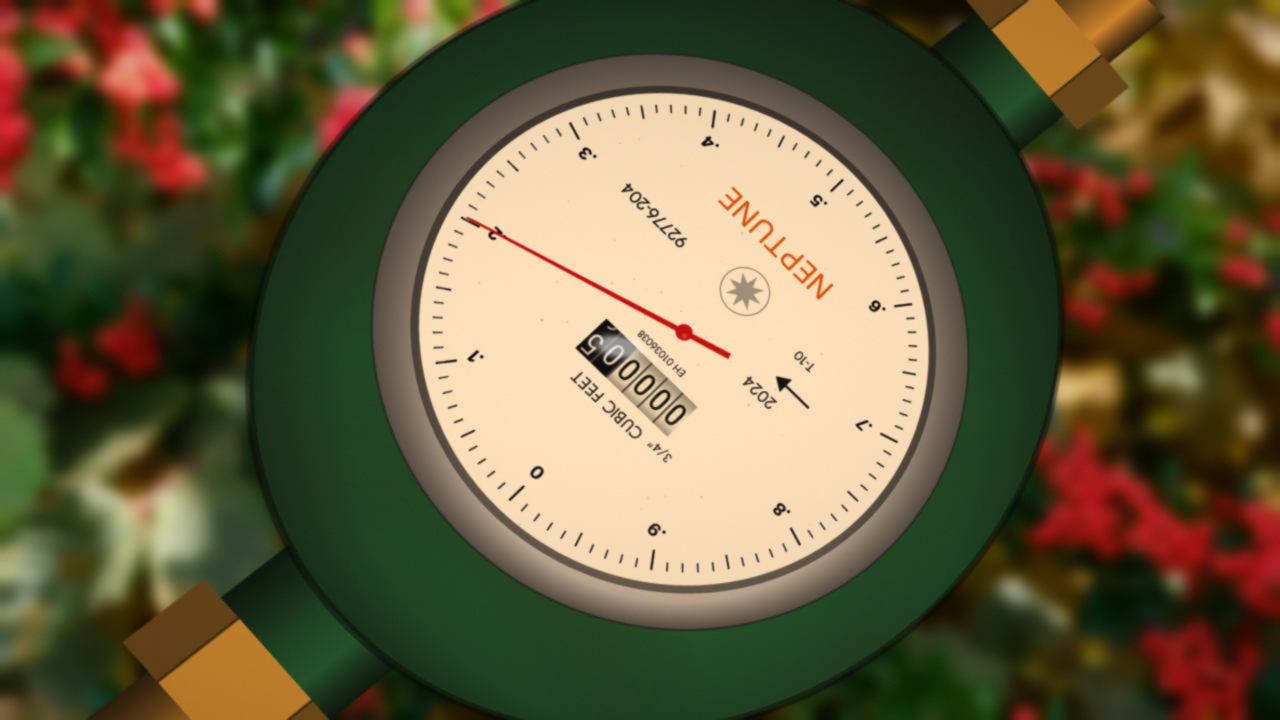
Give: 5.20 ft³
